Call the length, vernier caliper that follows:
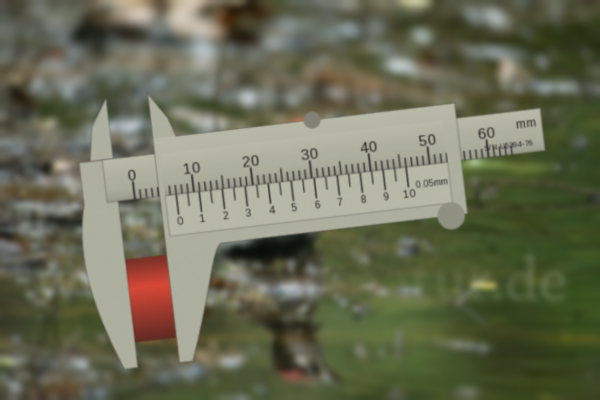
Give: 7.0 mm
